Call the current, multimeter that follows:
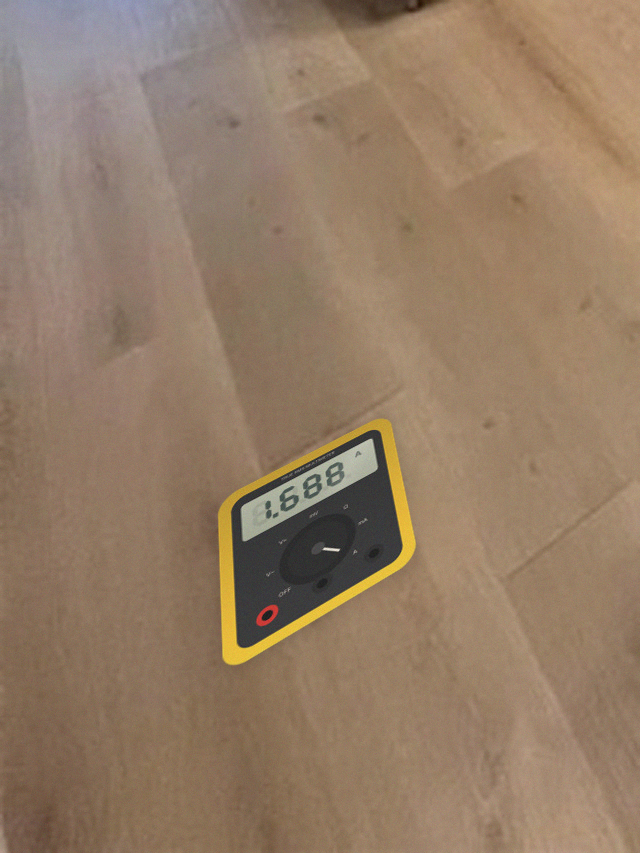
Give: 1.688 A
